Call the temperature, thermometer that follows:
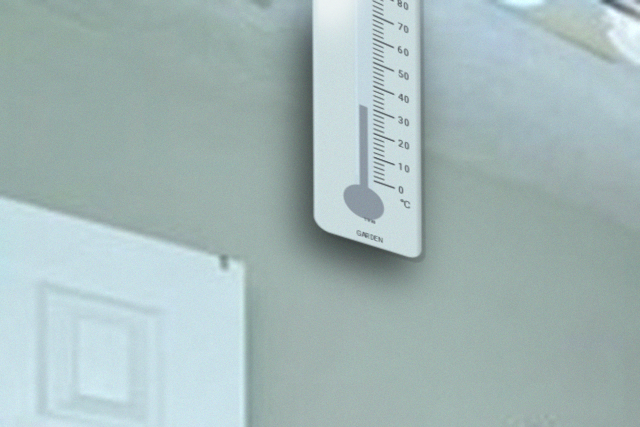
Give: 30 °C
